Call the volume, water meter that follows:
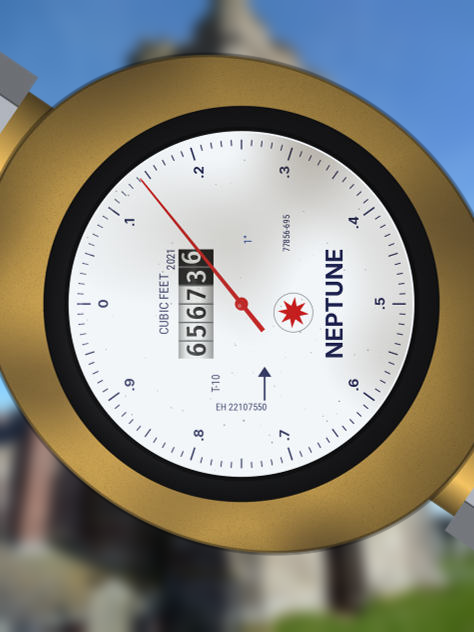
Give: 656736.14 ft³
